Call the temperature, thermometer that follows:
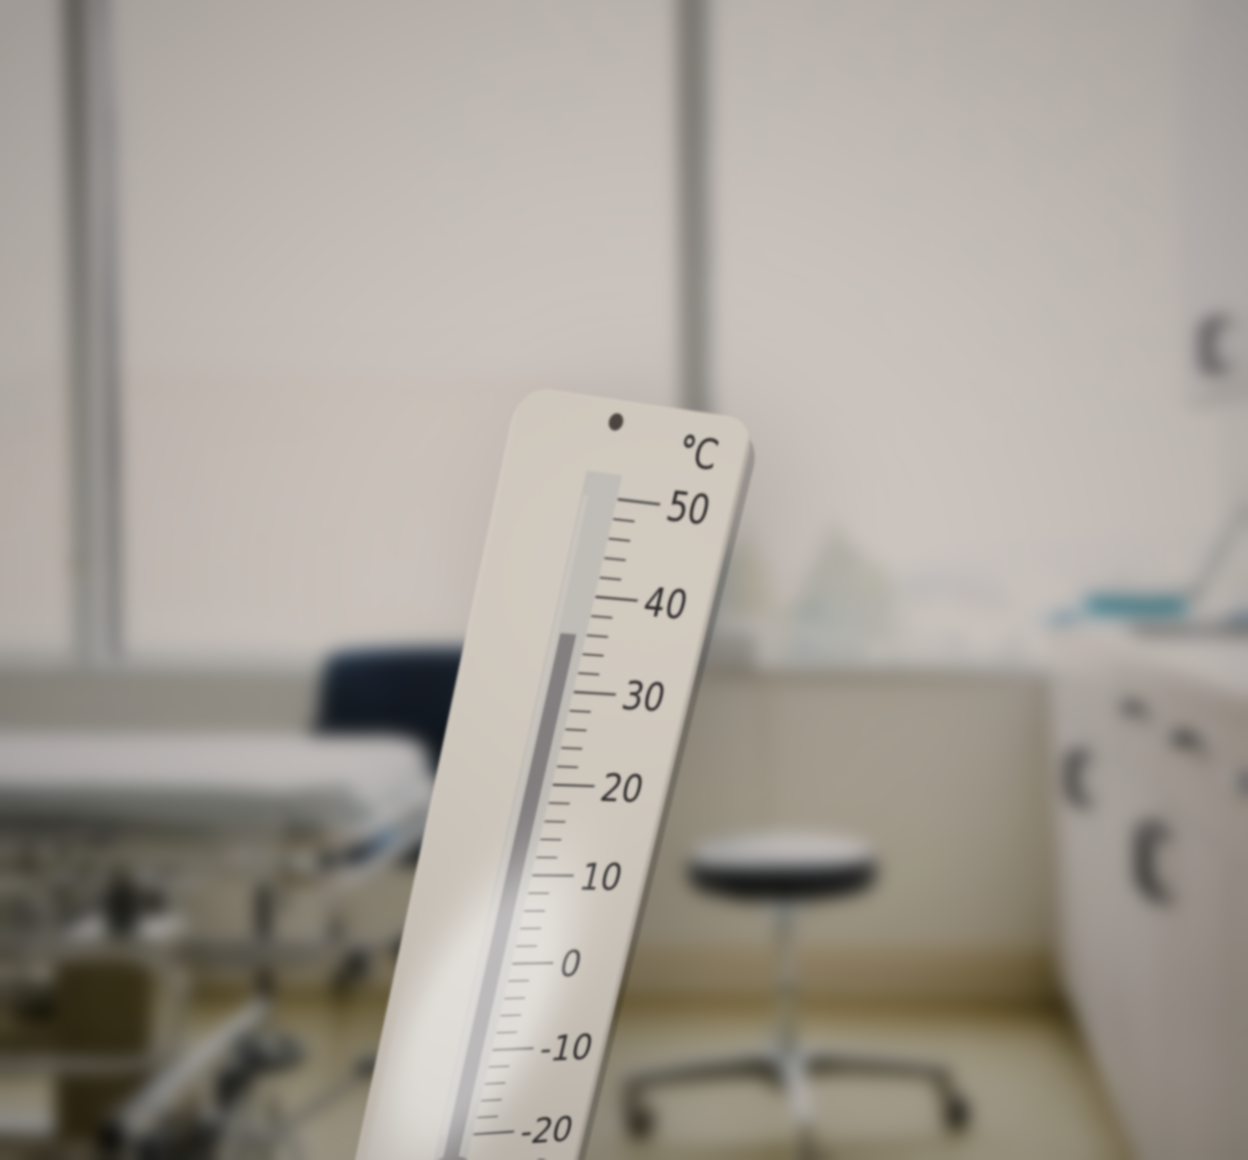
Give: 36 °C
